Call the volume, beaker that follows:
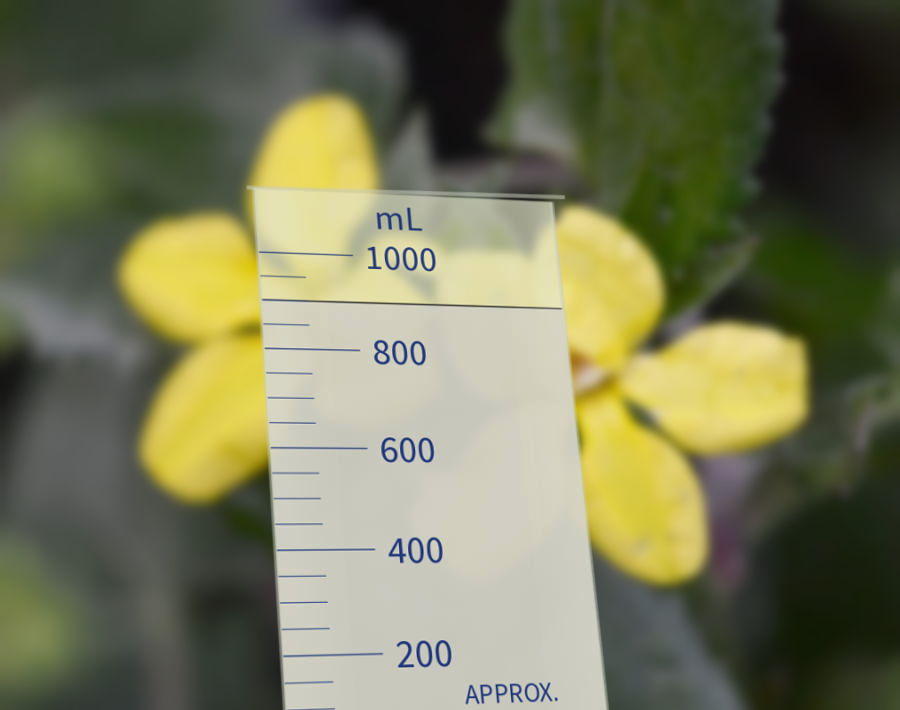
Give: 900 mL
